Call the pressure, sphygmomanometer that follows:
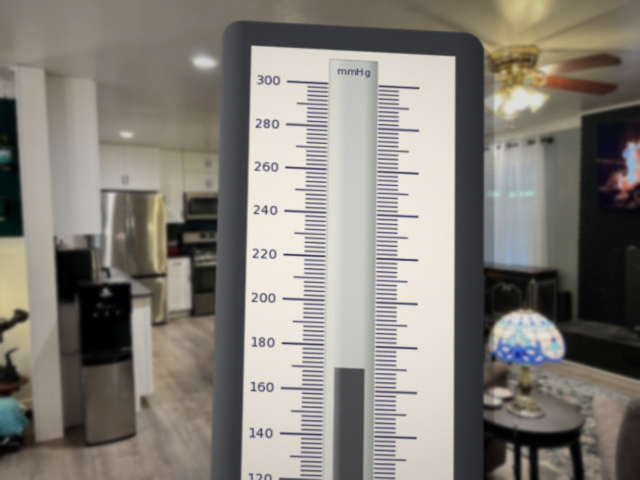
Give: 170 mmHg
